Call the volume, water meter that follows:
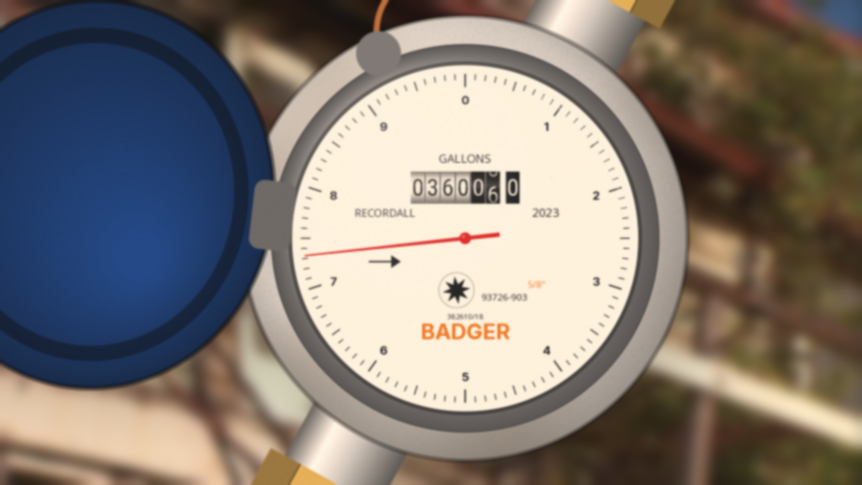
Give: 360057.3 gal
